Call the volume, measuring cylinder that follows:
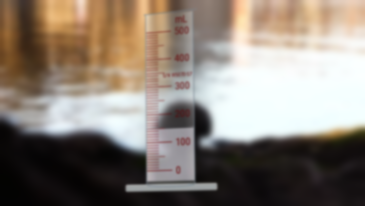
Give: 150 mL
